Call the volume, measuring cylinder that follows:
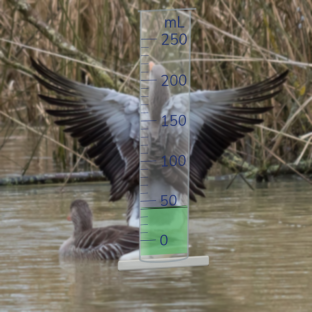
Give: 40 mL
